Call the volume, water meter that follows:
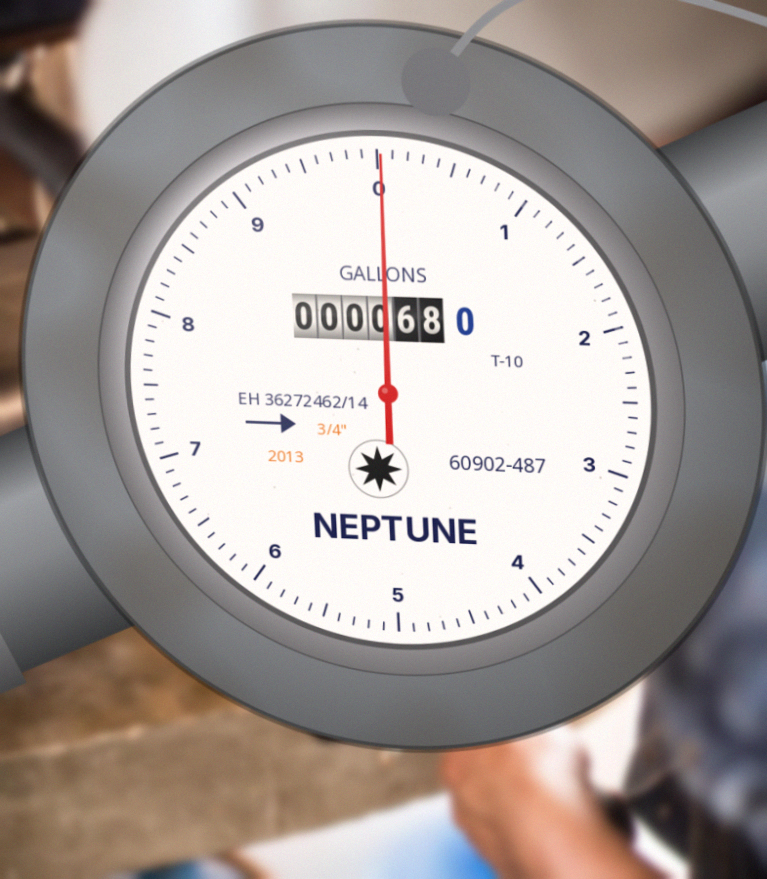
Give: 680.0 gal
